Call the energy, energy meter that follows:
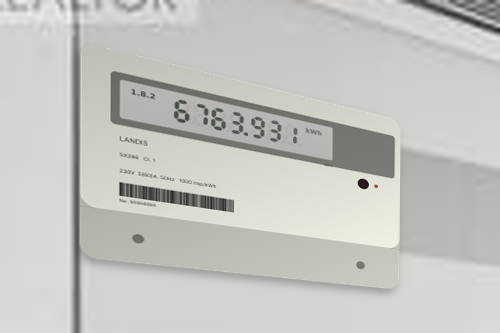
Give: 6763.931 kWh
